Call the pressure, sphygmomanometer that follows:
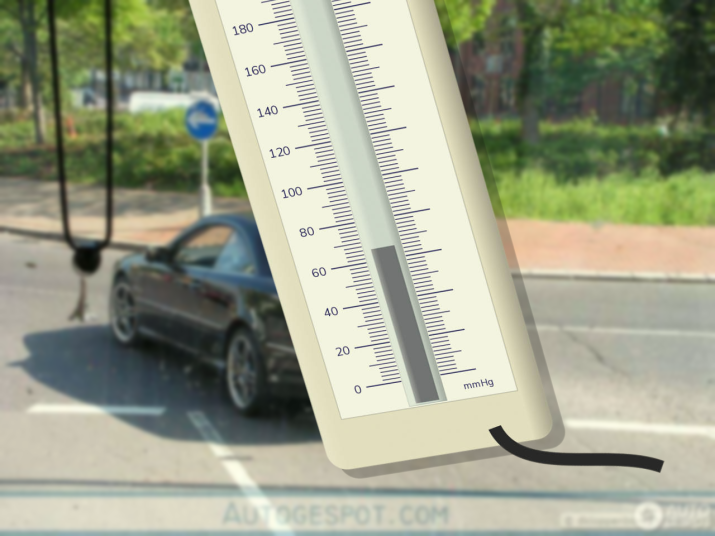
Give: 66 mmHg
